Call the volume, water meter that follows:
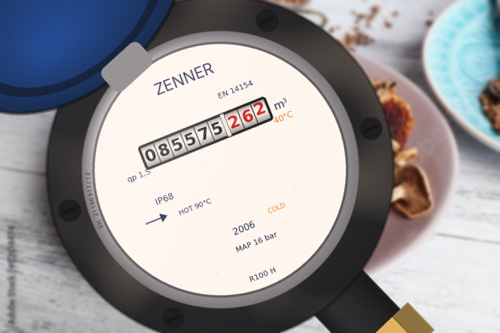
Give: 85575.262 m³
